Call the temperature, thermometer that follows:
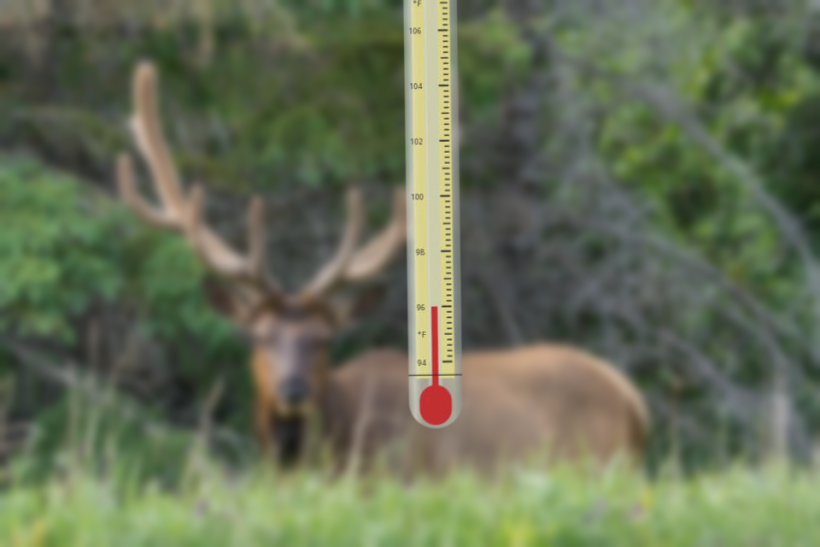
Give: 96 °F
